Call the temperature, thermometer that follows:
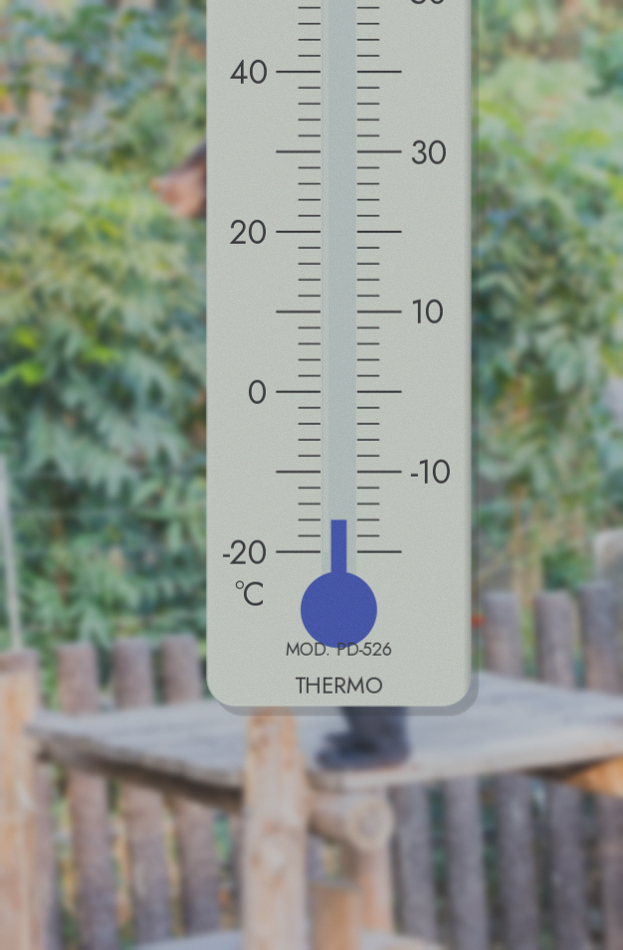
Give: -16 °C
